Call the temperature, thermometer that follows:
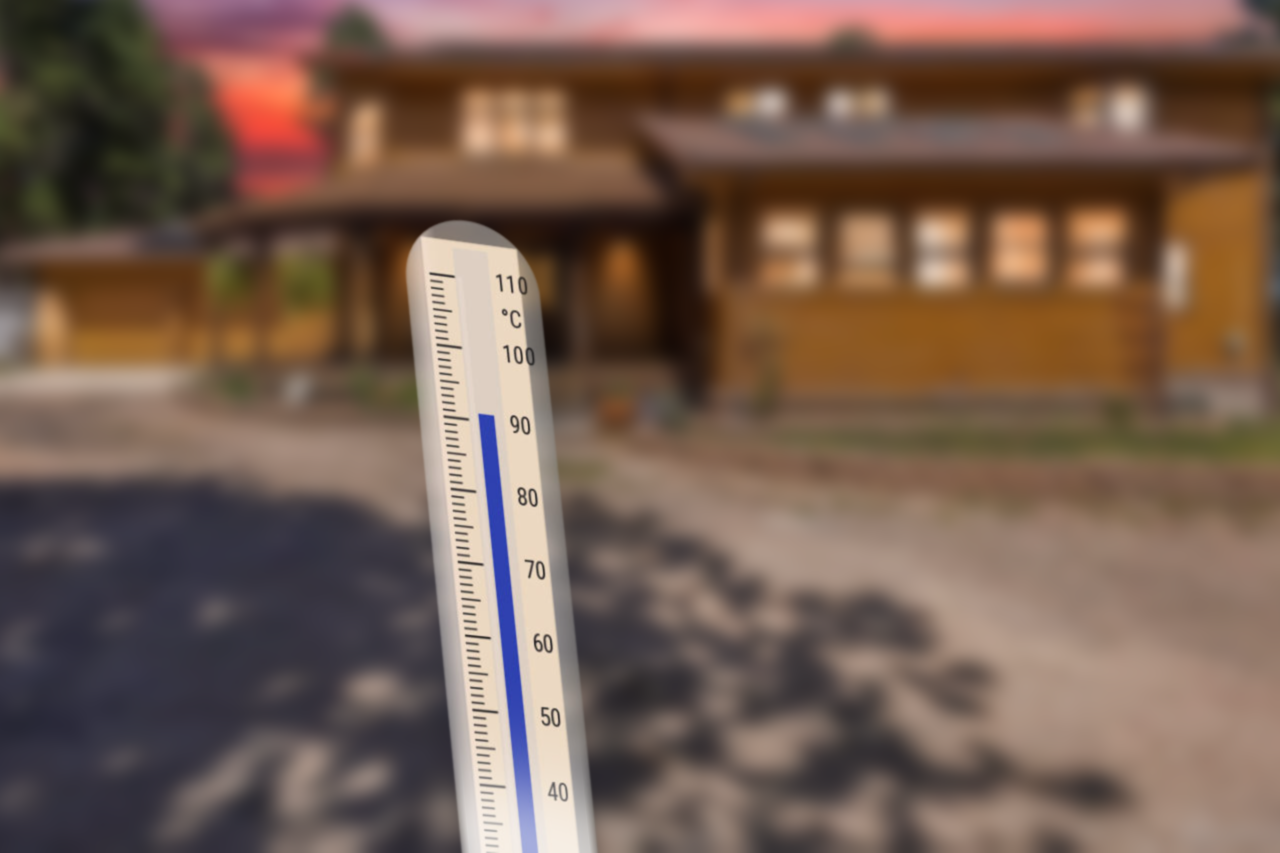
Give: 91 °C
